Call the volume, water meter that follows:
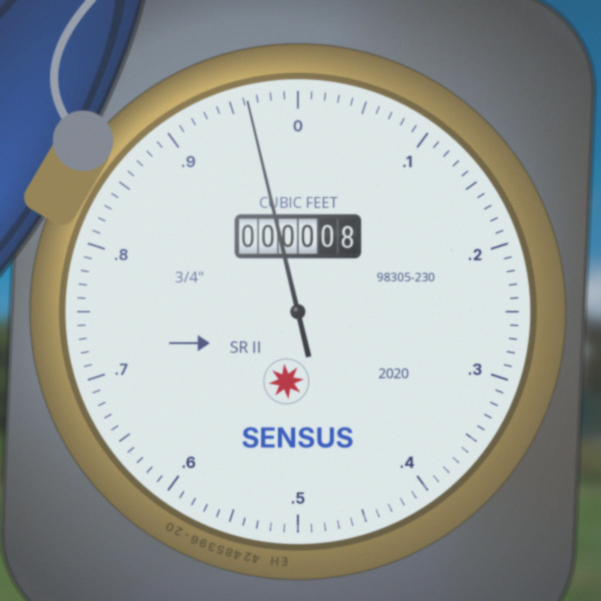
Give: 7.96 ft³
